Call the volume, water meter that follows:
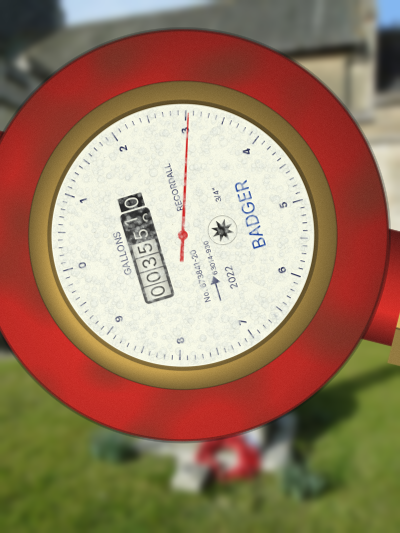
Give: 35513.0 gal
